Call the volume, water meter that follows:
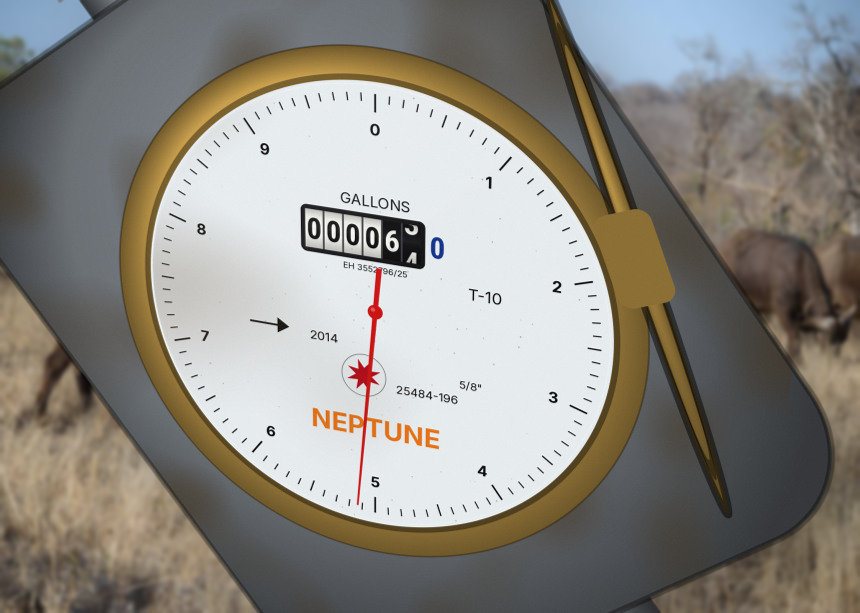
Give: 635.1 gal
